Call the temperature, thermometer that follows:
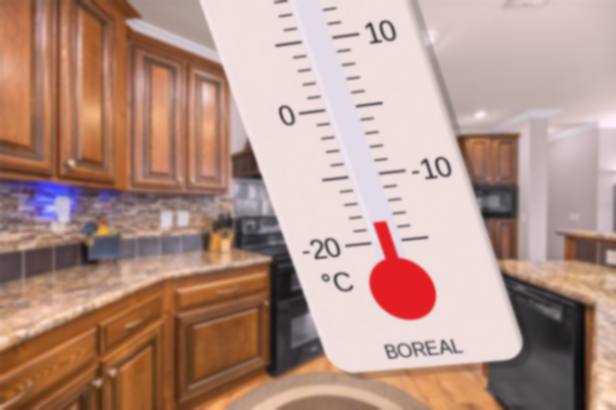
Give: -17 °C
